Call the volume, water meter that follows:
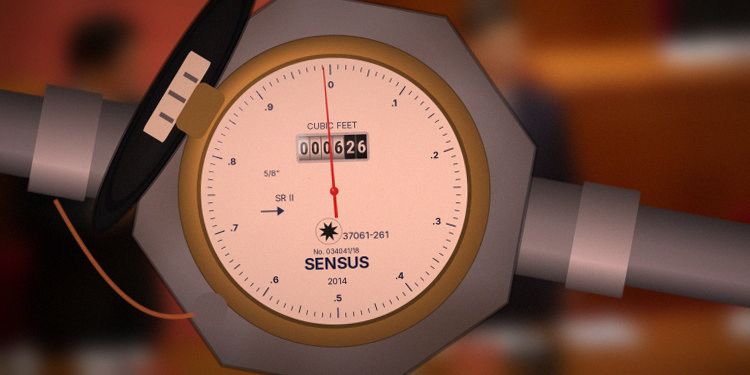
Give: 625.99 ft³
